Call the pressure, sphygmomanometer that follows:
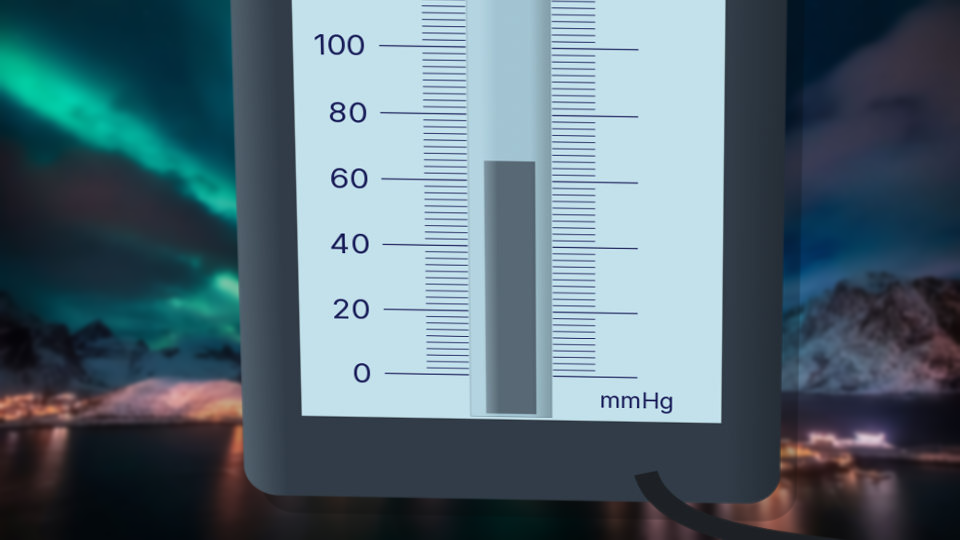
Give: 66 mmHg
